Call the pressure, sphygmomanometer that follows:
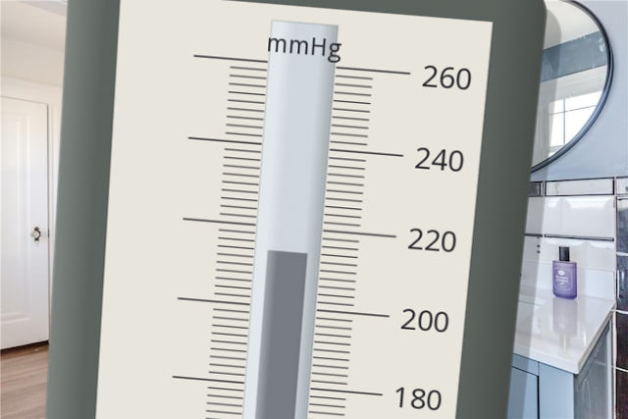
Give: 214 mmHg
